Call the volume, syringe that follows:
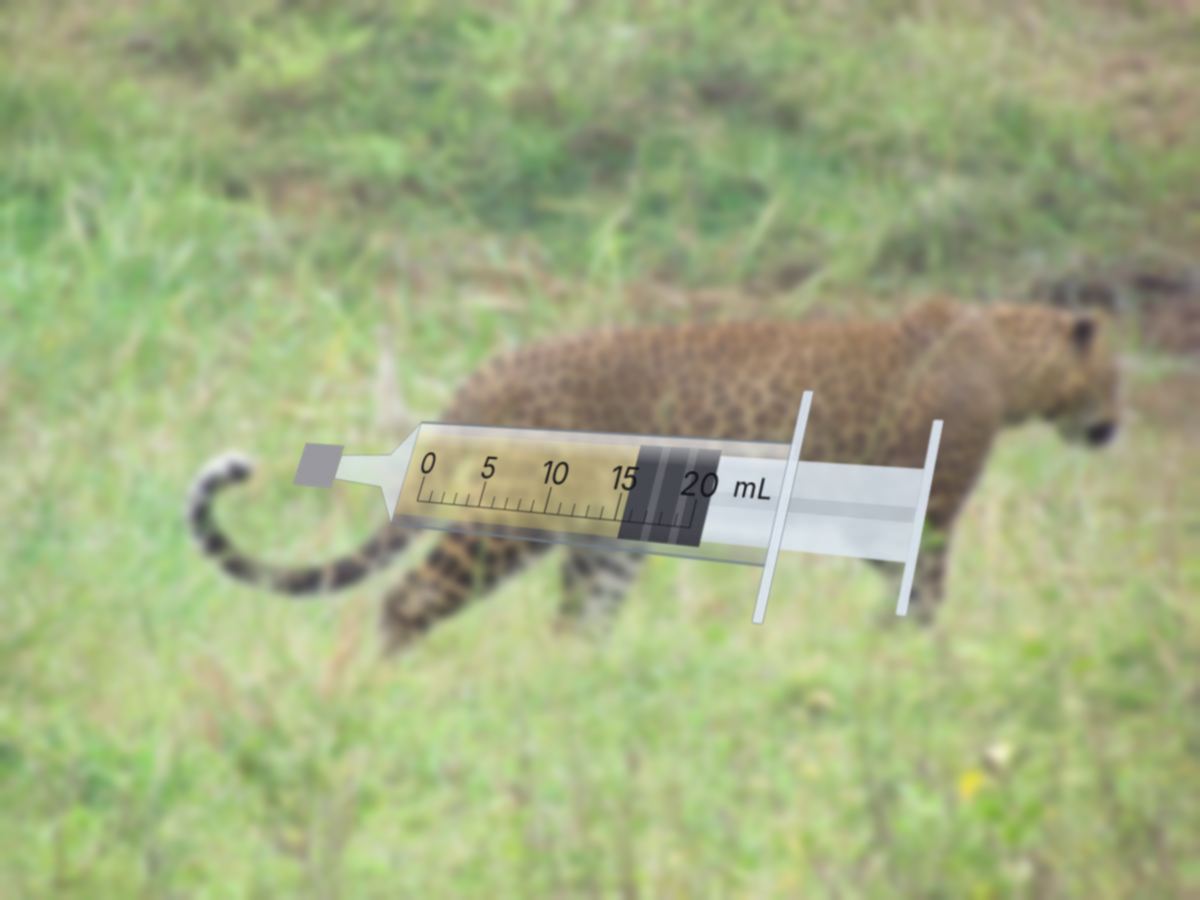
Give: 15.5 mL
